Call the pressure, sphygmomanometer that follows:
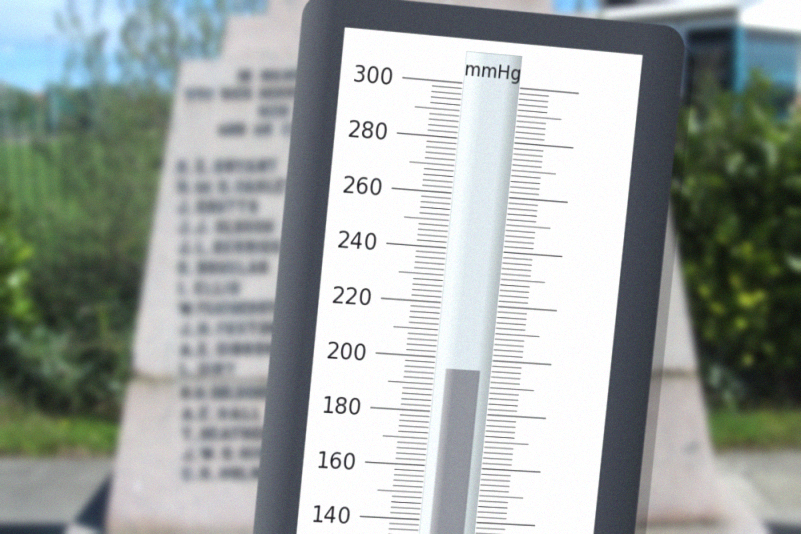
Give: 196 mmHg
